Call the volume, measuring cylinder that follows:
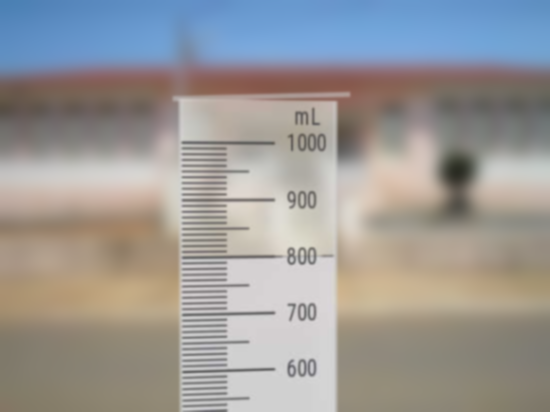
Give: 800 mL
